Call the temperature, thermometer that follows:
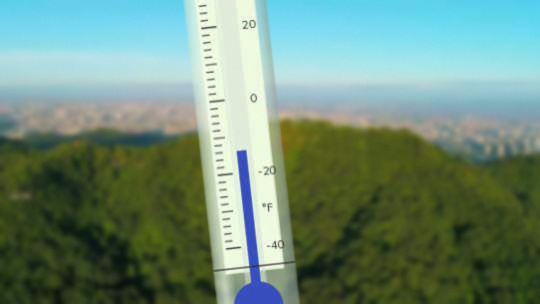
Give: -14 °F
